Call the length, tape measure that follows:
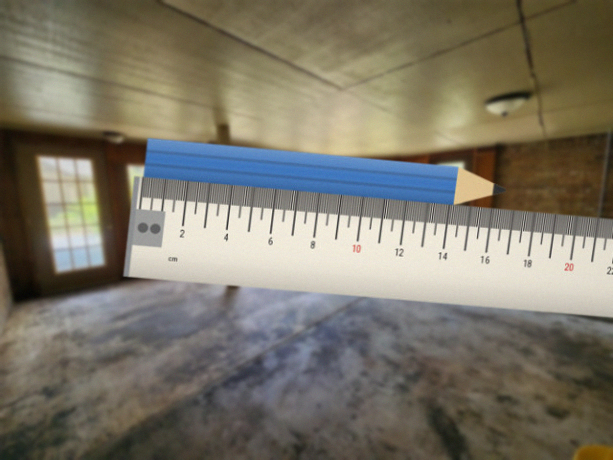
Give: 16.5 cm
